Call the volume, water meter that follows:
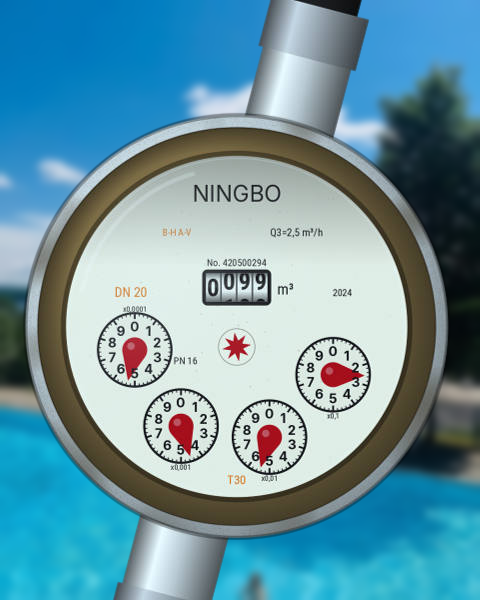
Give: 99.2545 m³
